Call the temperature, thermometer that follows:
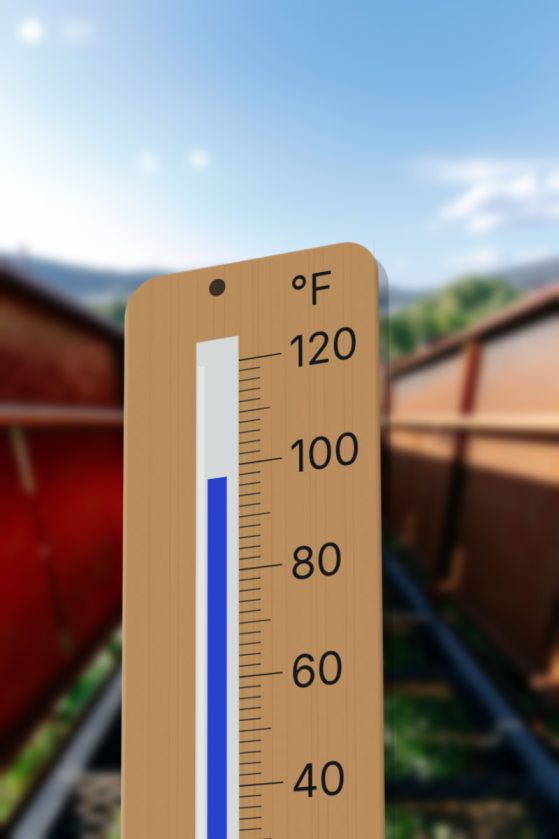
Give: 98 °F
